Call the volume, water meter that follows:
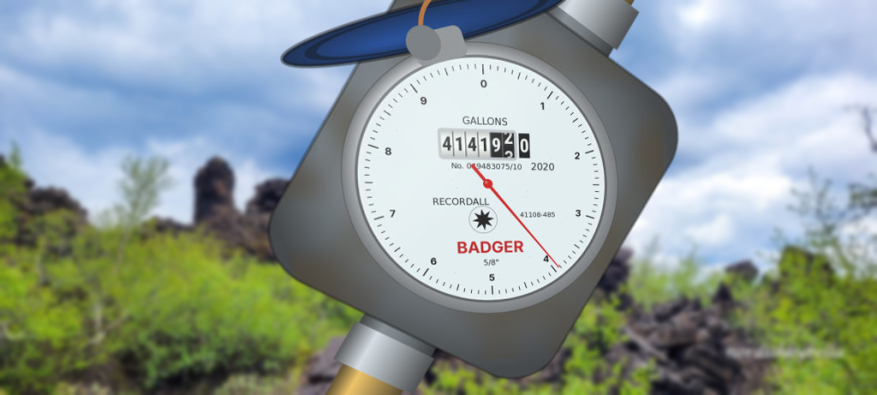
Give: 4141923.9 gal
